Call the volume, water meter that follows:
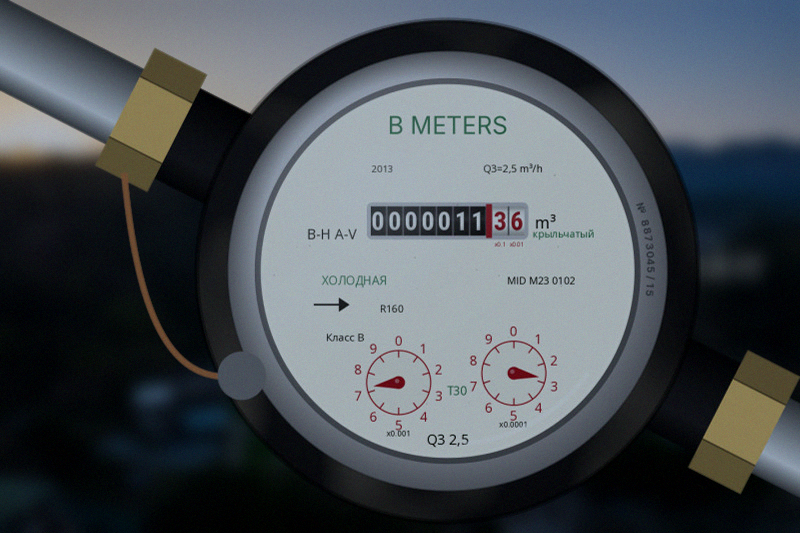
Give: 11.3672 m³
